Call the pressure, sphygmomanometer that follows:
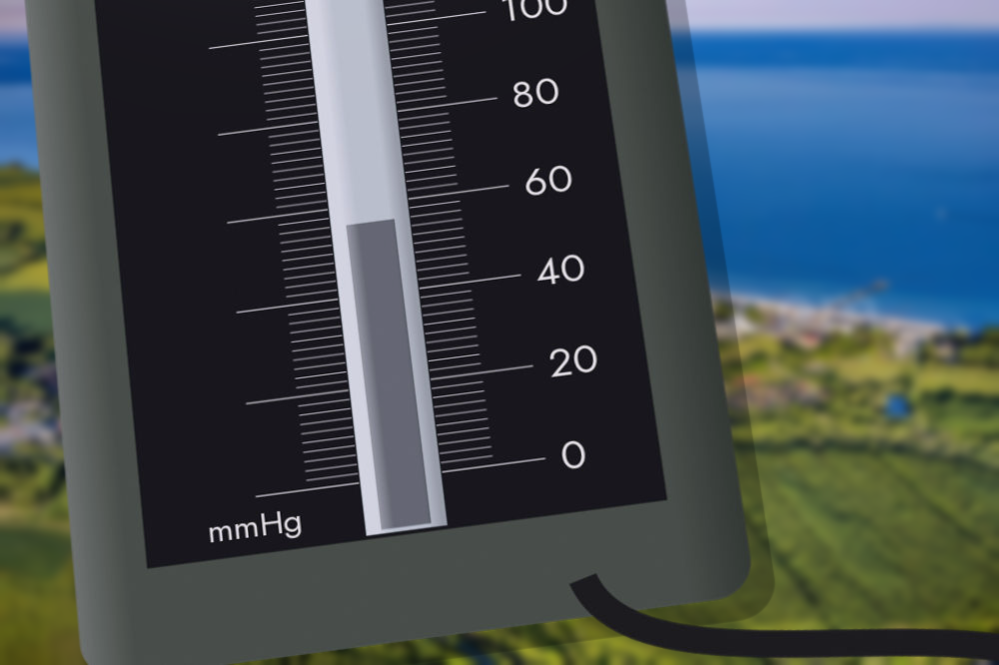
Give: 56 mmHg
